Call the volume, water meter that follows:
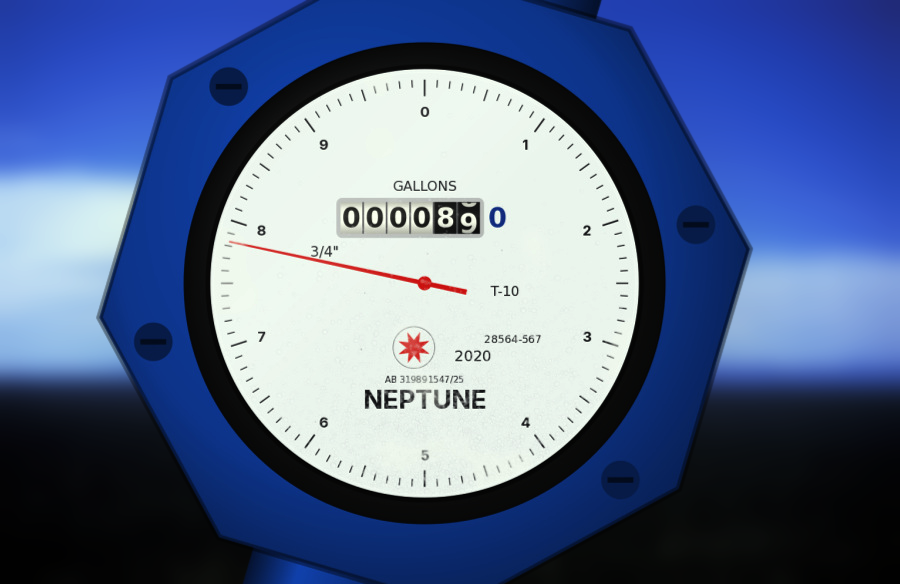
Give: 887.8 gal
